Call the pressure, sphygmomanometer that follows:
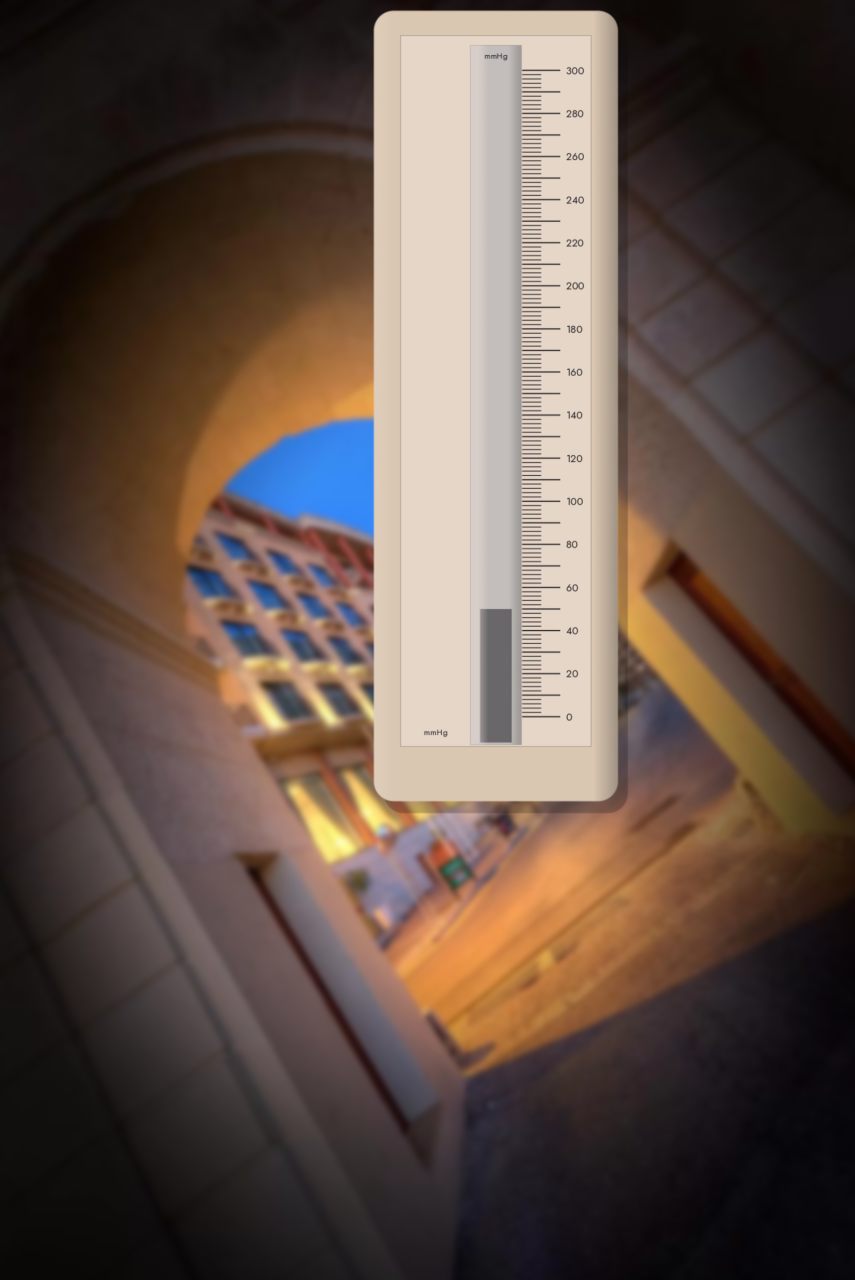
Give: 50 mmHg
